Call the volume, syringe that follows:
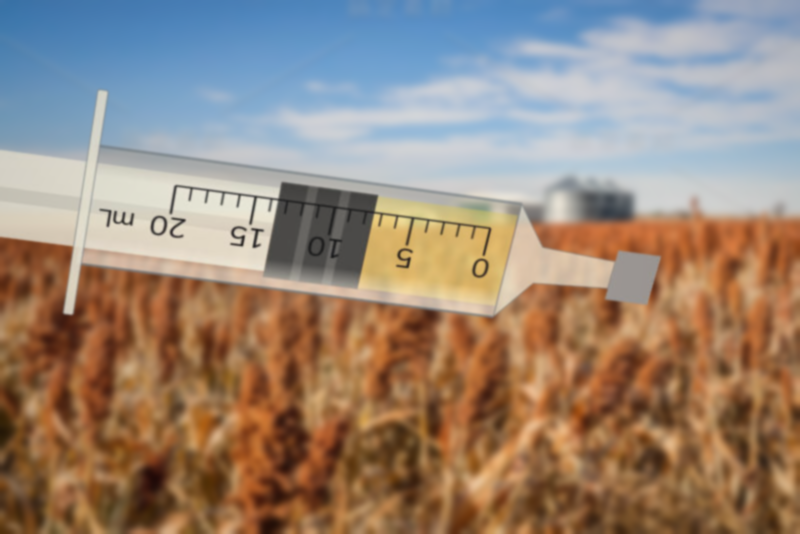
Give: 7.5 mL
